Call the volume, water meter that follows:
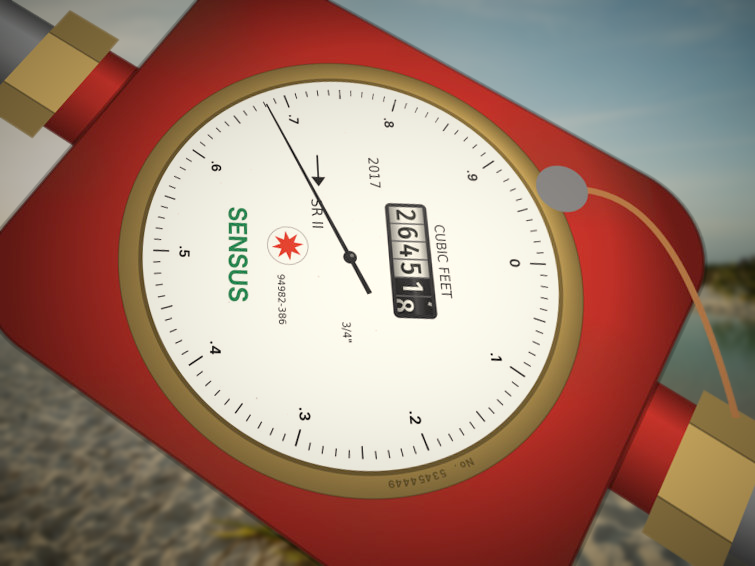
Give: 264517.68 ft³
